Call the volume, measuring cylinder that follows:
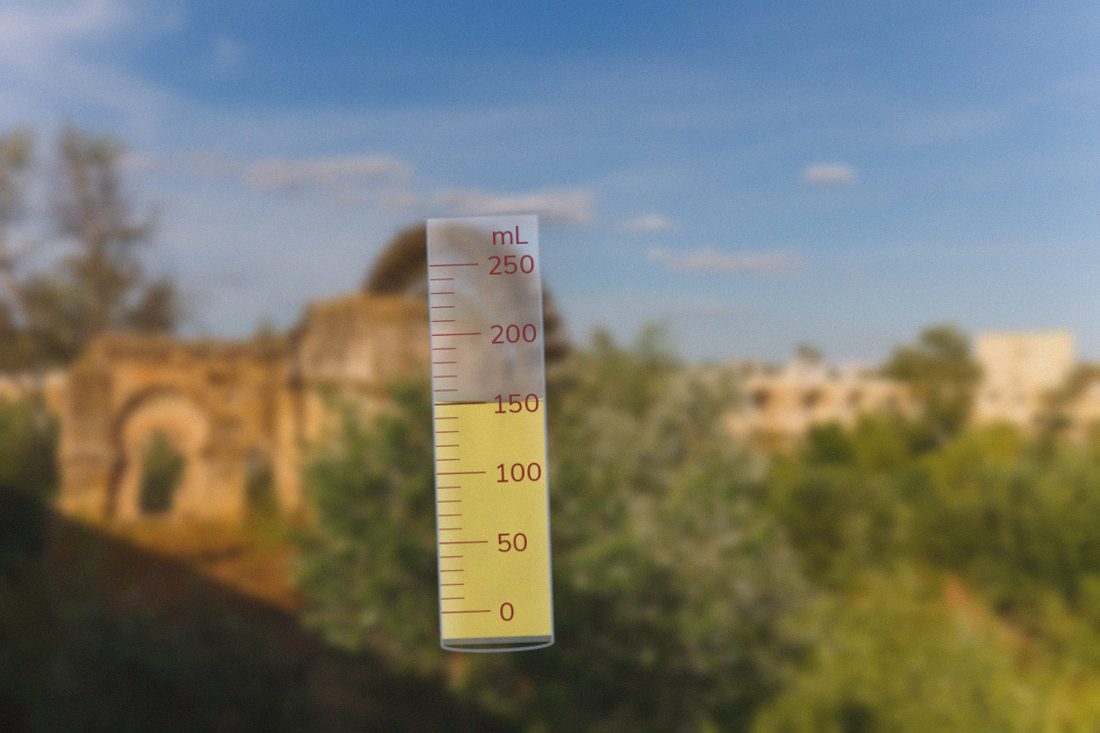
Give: 150 mL
